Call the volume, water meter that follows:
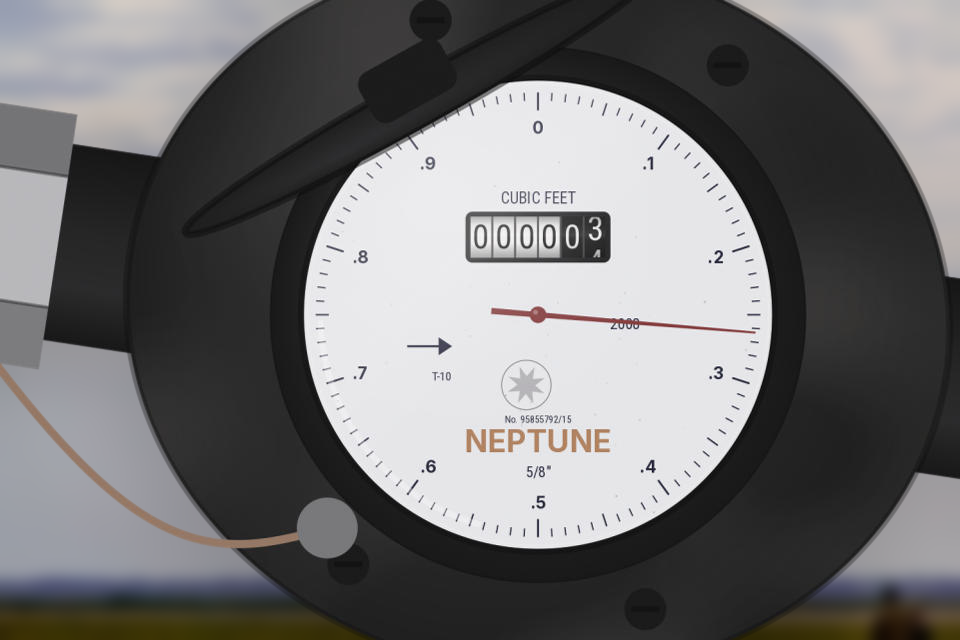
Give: 3.26 ft³
